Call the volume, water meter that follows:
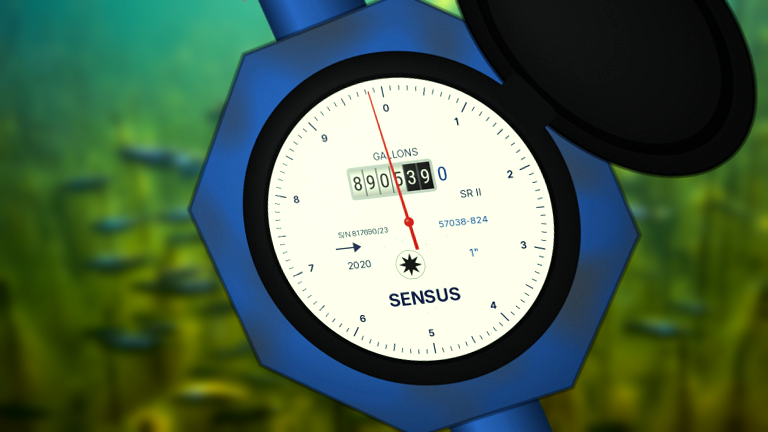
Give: 8905389.8 gal
